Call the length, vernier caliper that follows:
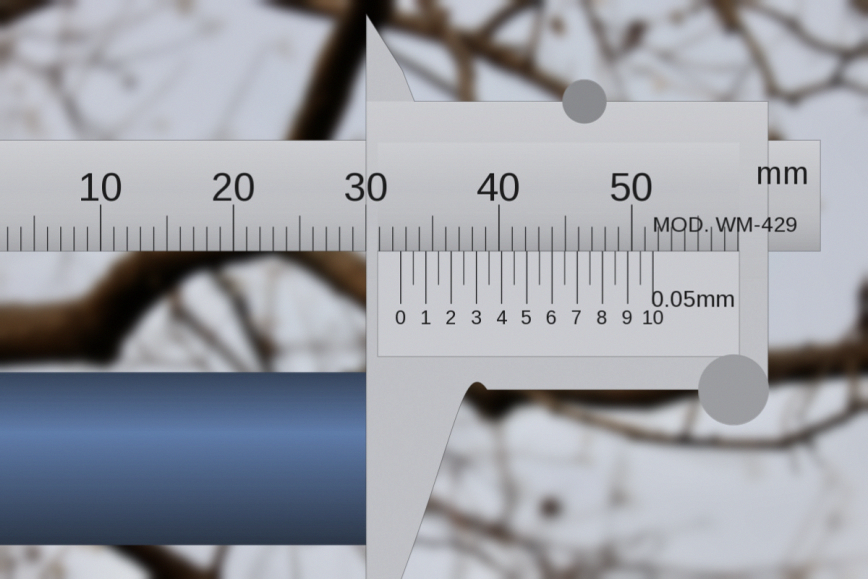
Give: 32.6 mm
